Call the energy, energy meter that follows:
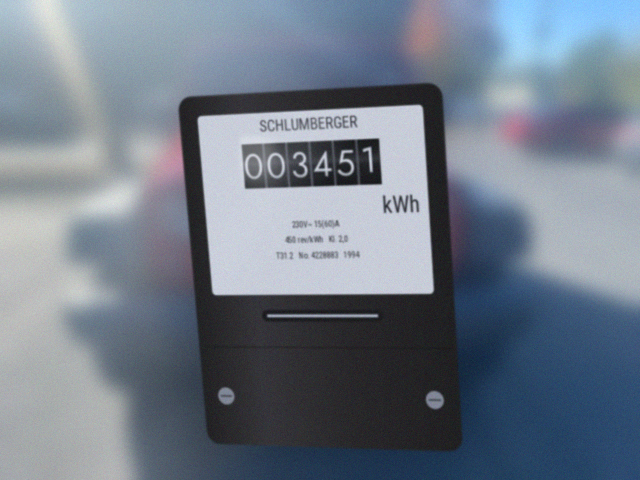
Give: 3451 kWh
